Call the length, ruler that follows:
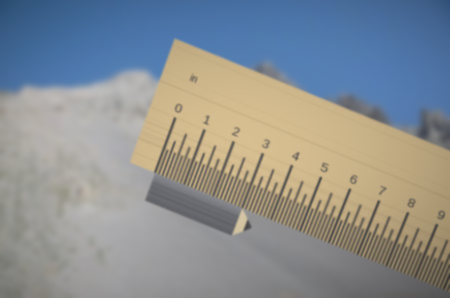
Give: 3.5 in
